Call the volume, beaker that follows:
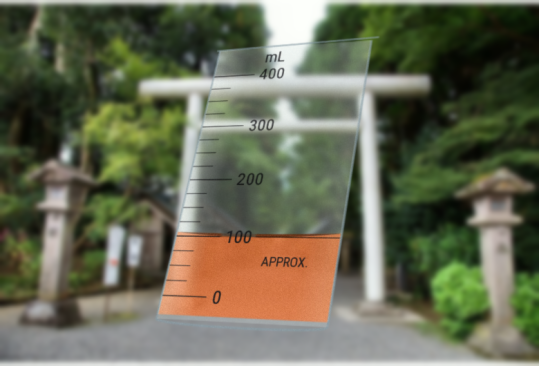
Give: 100 mL
